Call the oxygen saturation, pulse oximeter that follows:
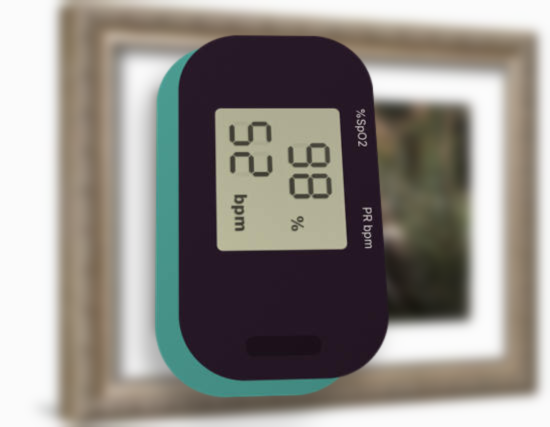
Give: 98 %
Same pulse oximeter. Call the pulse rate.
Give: 52 bpm
